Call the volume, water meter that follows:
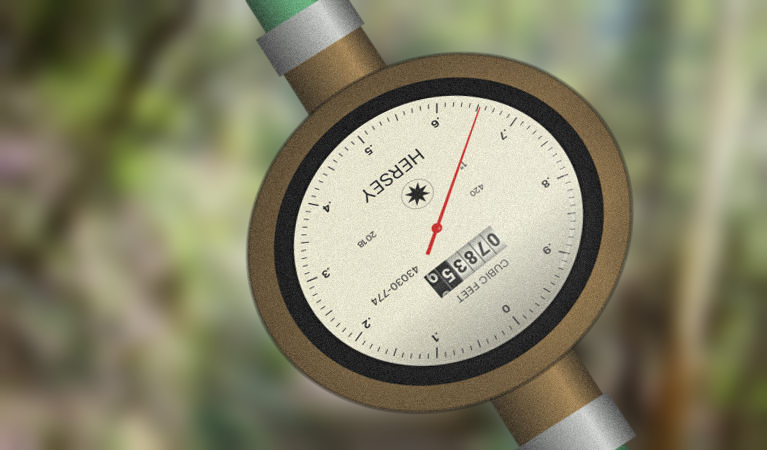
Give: 78358.65 ft³
